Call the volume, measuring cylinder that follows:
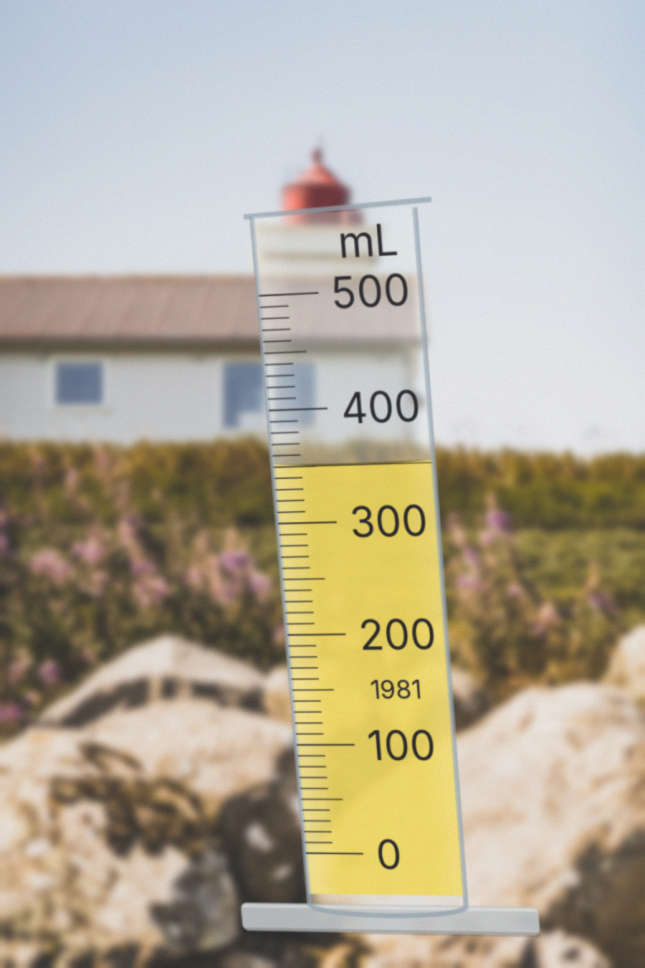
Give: 350 mL
